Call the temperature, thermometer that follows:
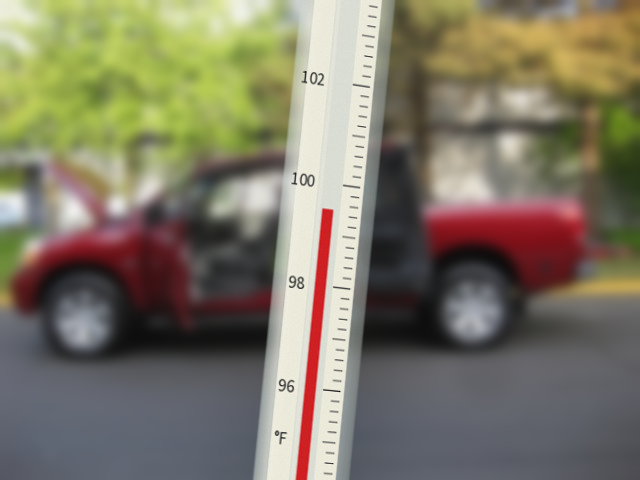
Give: 99.5 °F
